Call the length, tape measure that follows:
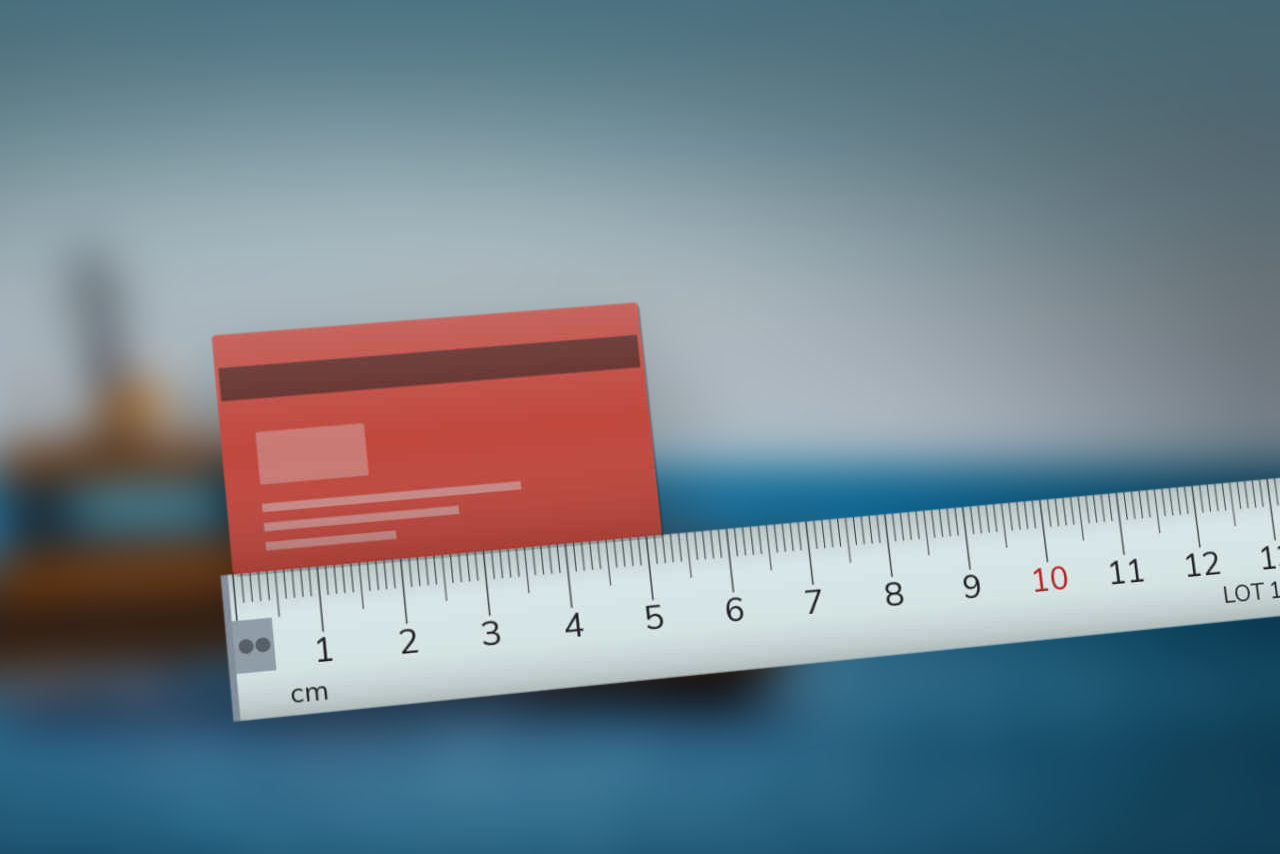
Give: 5.2 cm
